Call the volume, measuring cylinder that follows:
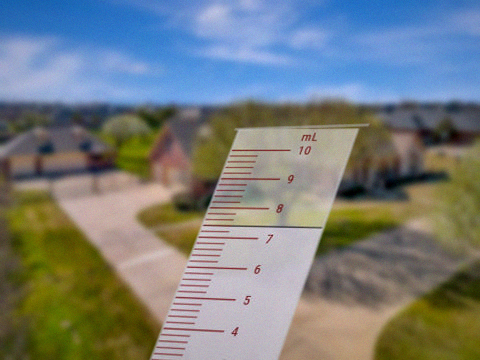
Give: 7.4 mL
